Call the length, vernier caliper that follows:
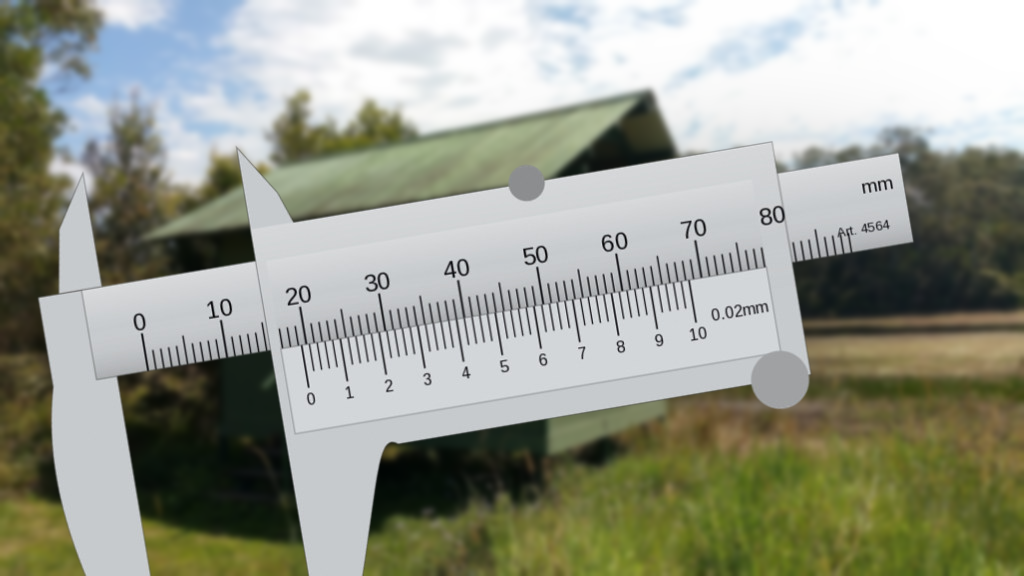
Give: 19.4 mm
